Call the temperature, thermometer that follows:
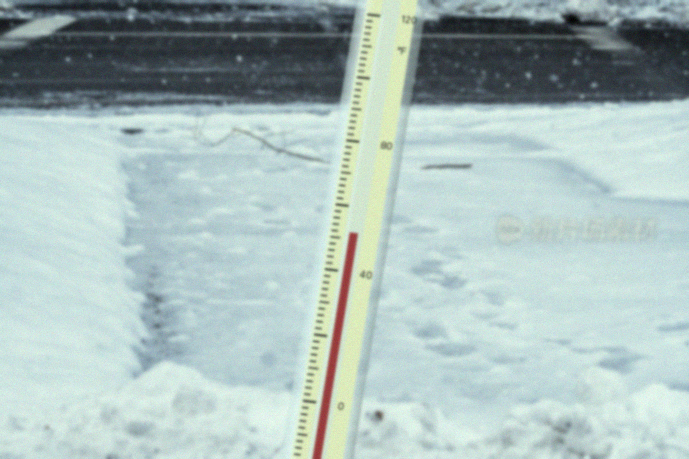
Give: 52 °F
